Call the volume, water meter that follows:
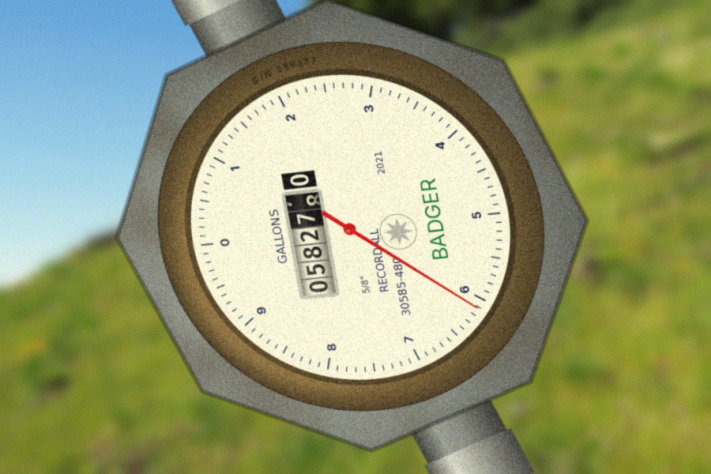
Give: 582776.1 gal
